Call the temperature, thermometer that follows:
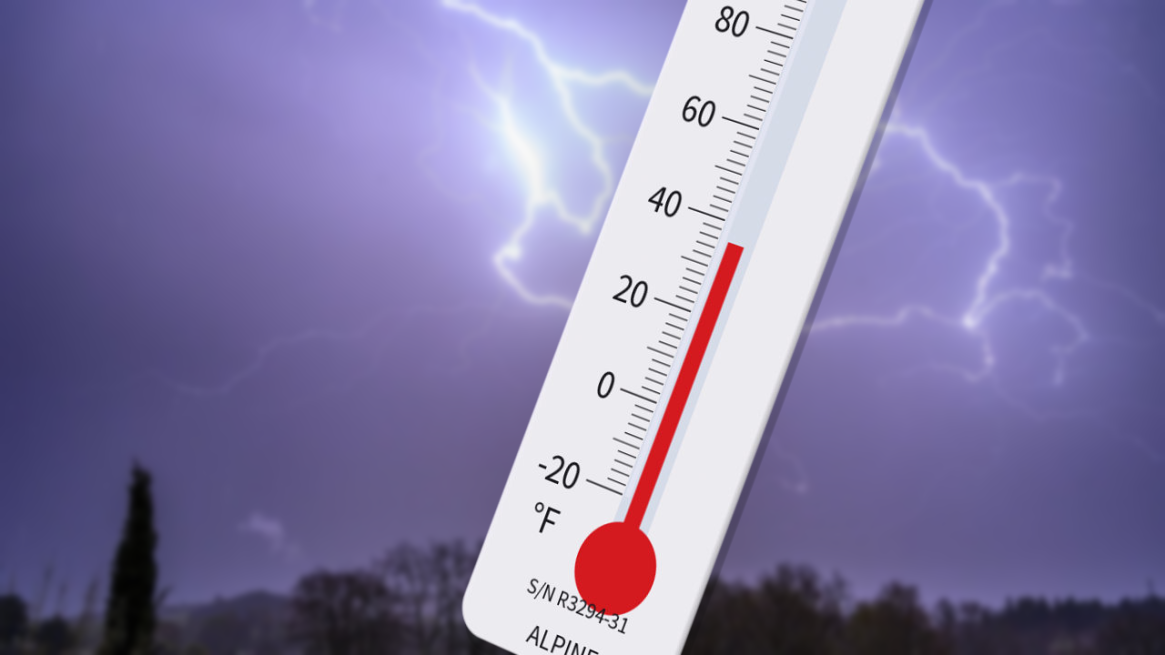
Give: 36 °F
